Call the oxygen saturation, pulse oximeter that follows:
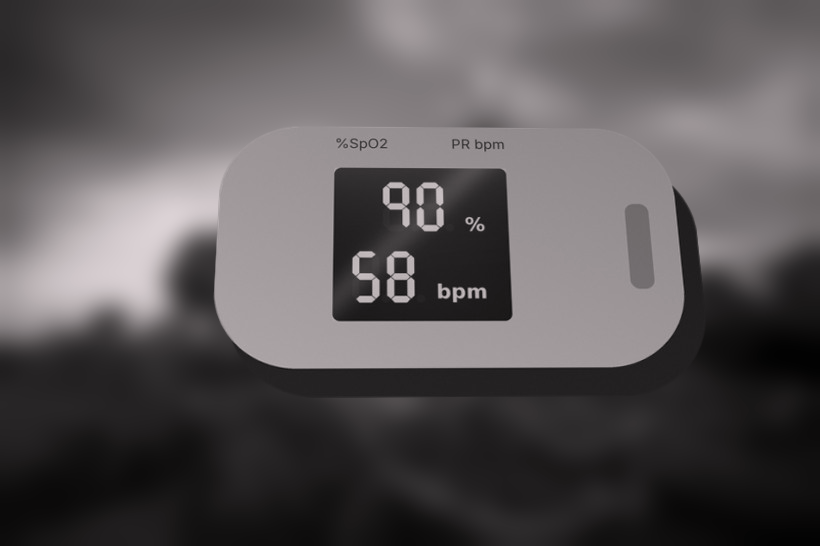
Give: 90 %
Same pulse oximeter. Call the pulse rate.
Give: 58 bpm
